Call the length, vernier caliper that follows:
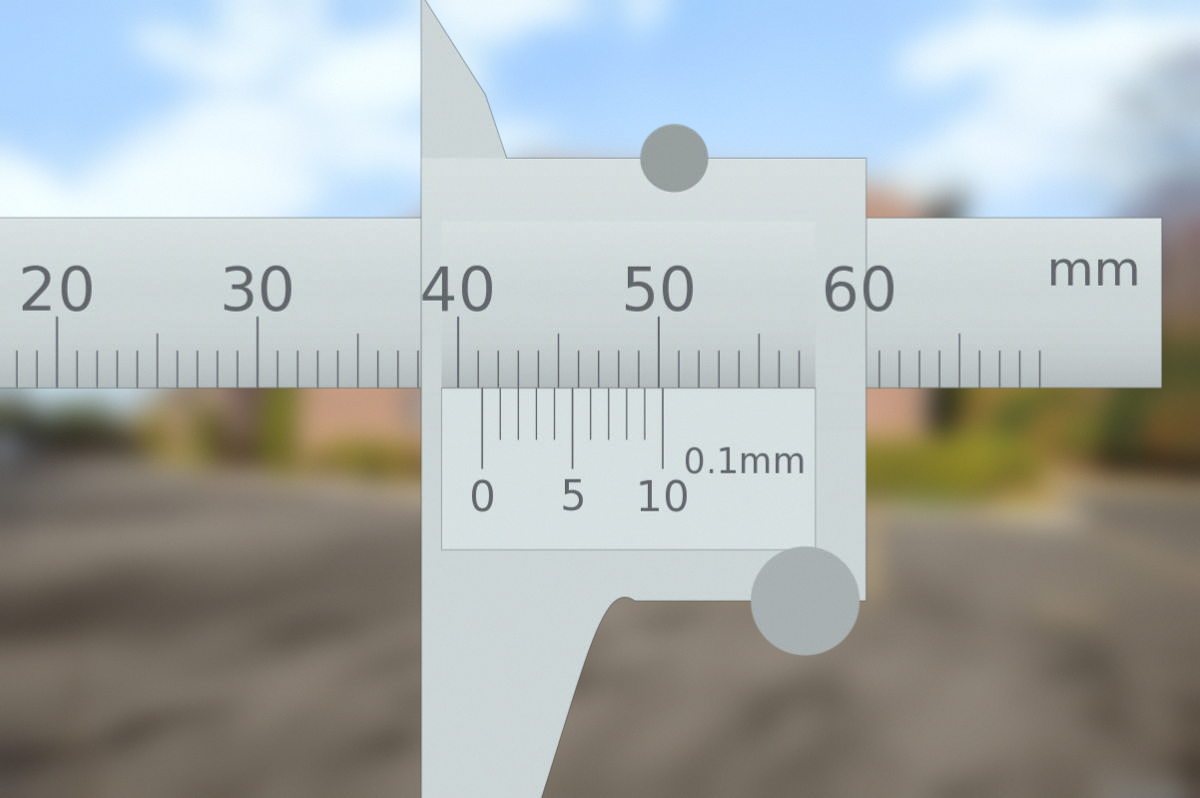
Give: 41.2 mm
